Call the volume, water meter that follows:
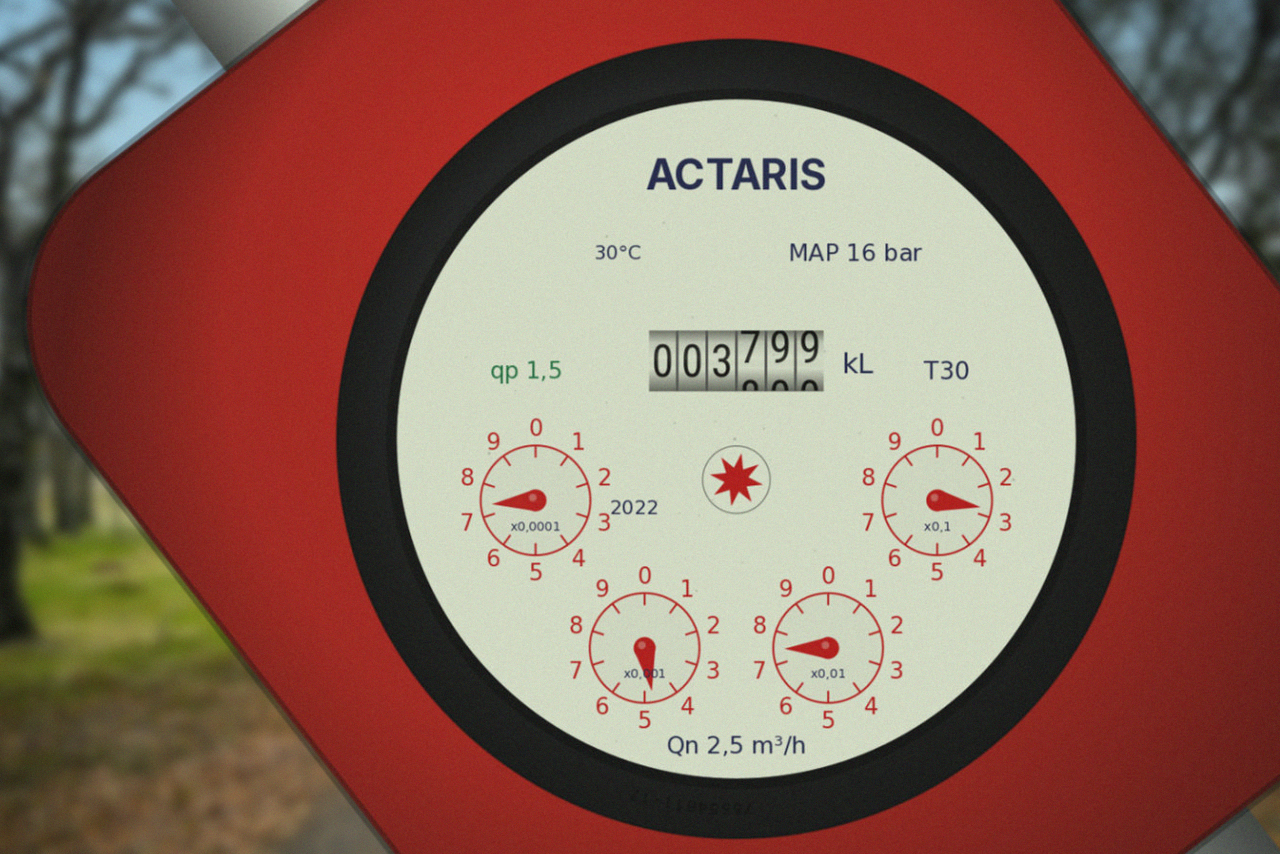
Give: 3799.2747 kL
